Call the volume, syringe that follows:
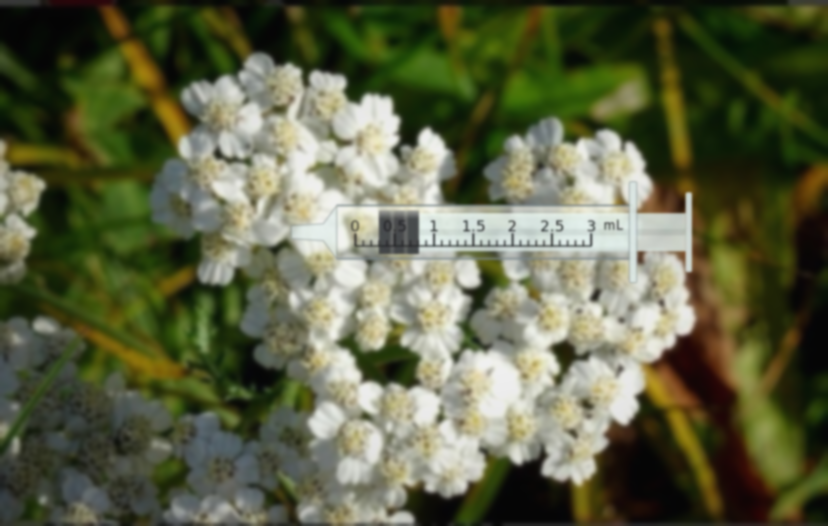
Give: 0.3 mL
